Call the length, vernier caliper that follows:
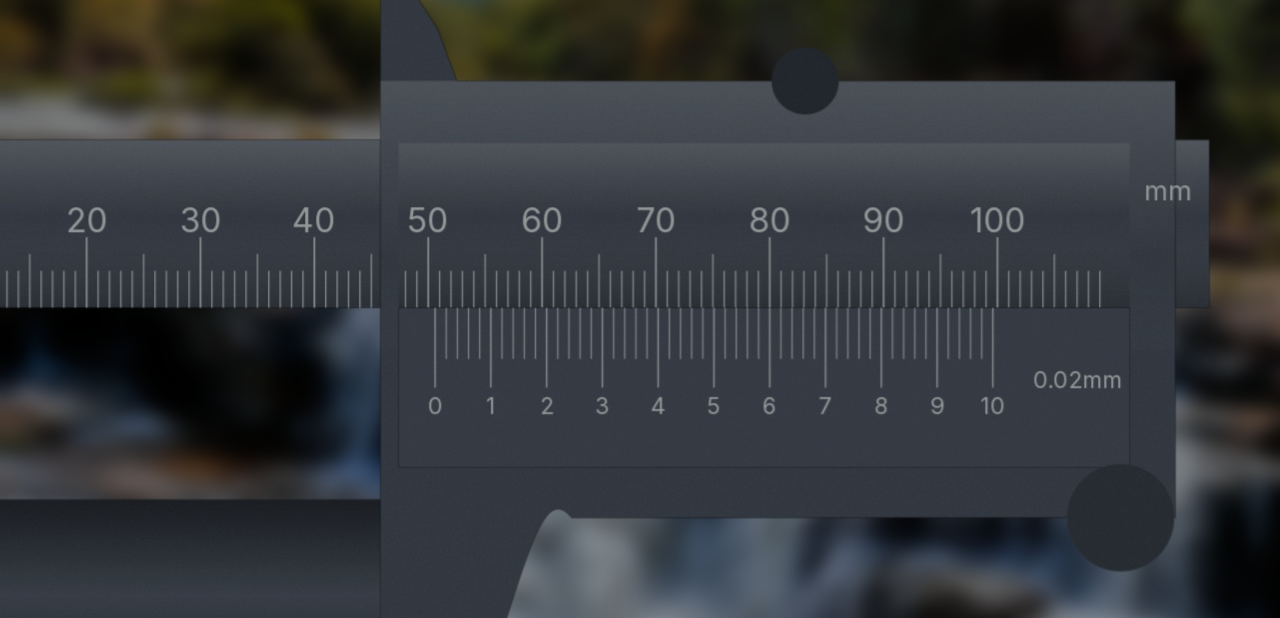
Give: 50.6 mm
